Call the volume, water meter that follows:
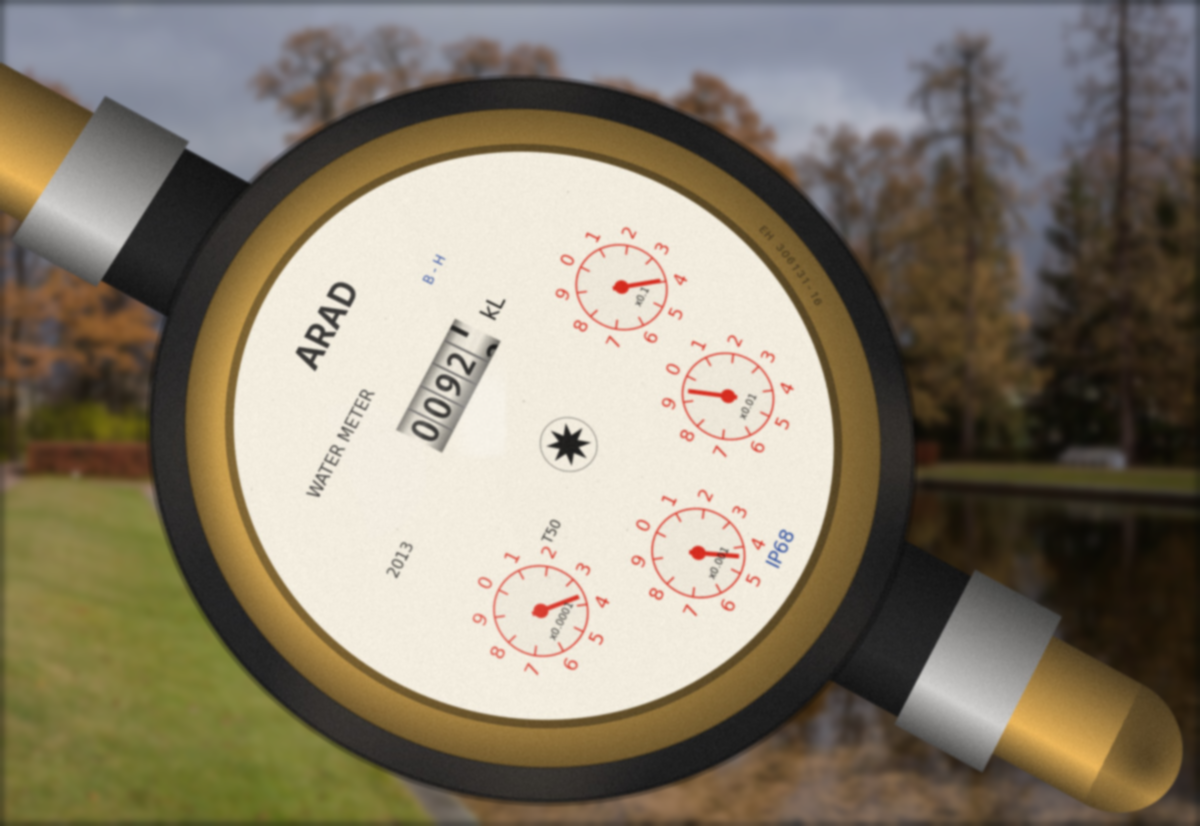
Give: 921.3943 kL
